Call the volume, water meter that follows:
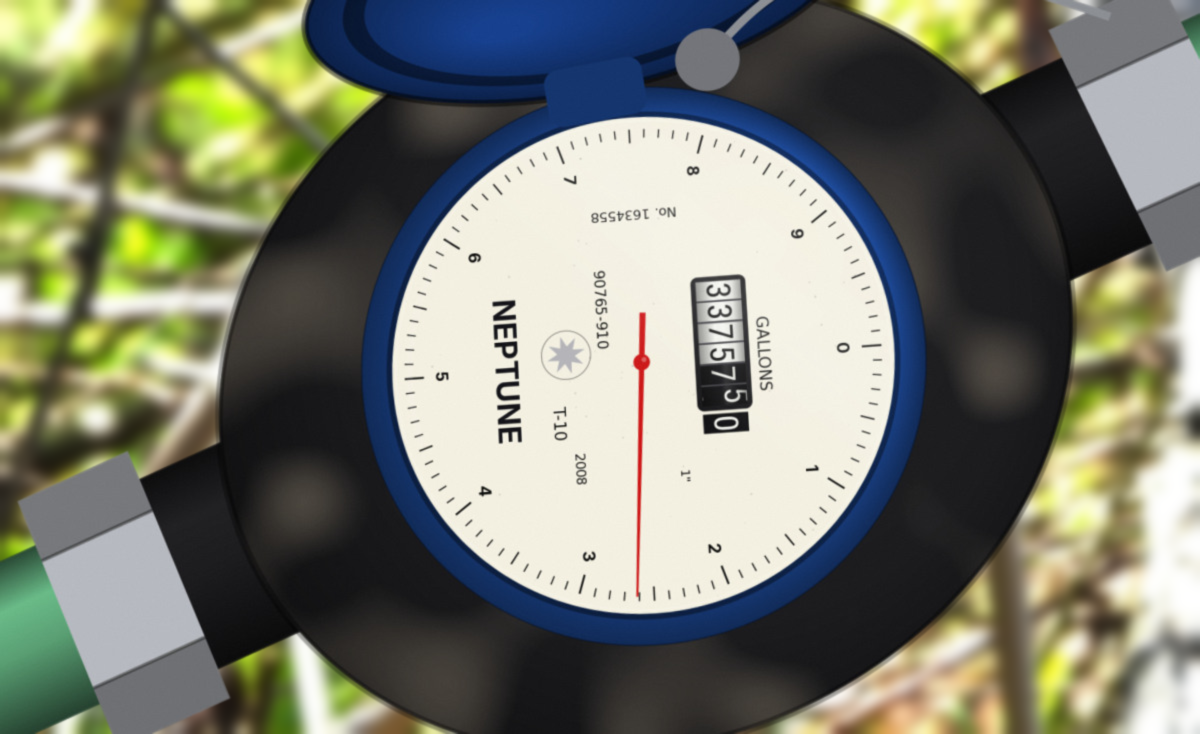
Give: 3375752.6 gal
